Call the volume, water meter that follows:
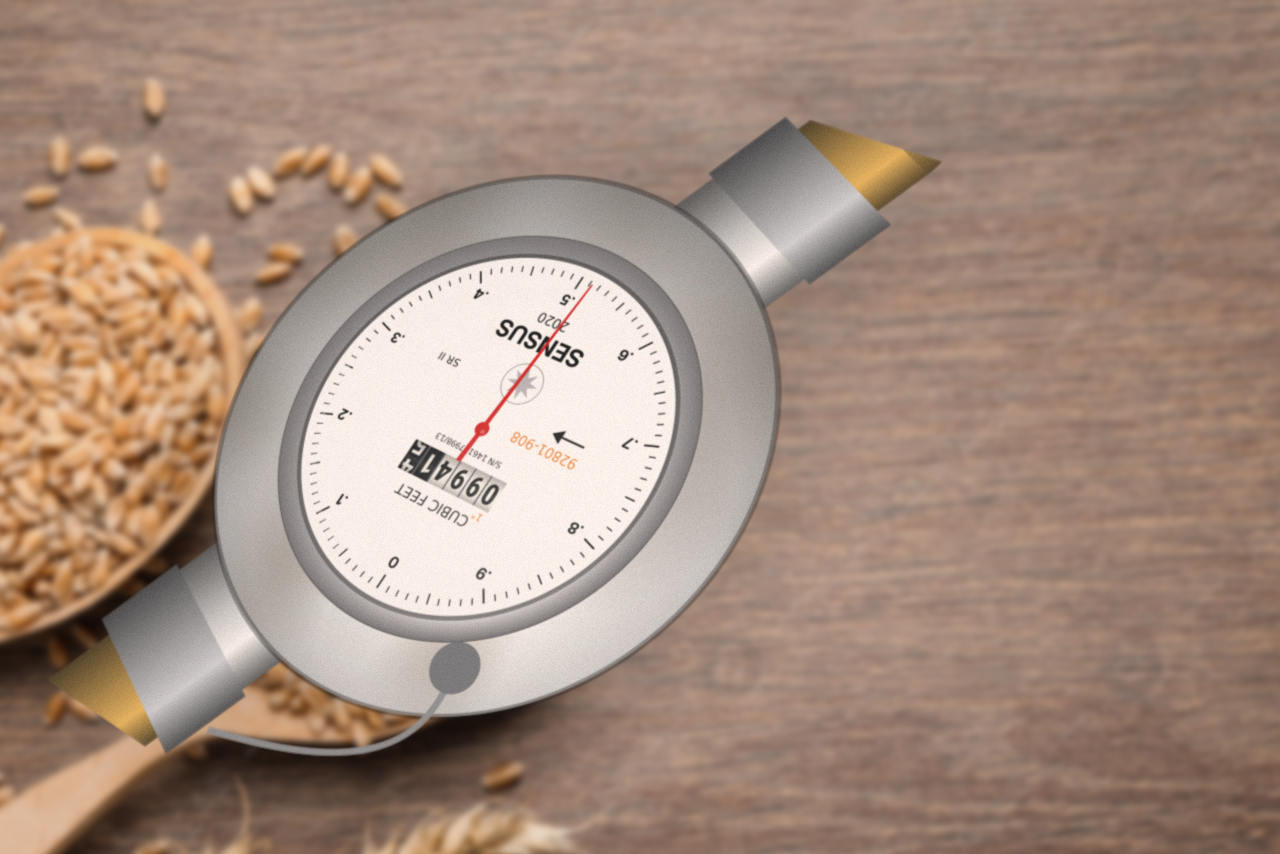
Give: 99414.51 ft³
